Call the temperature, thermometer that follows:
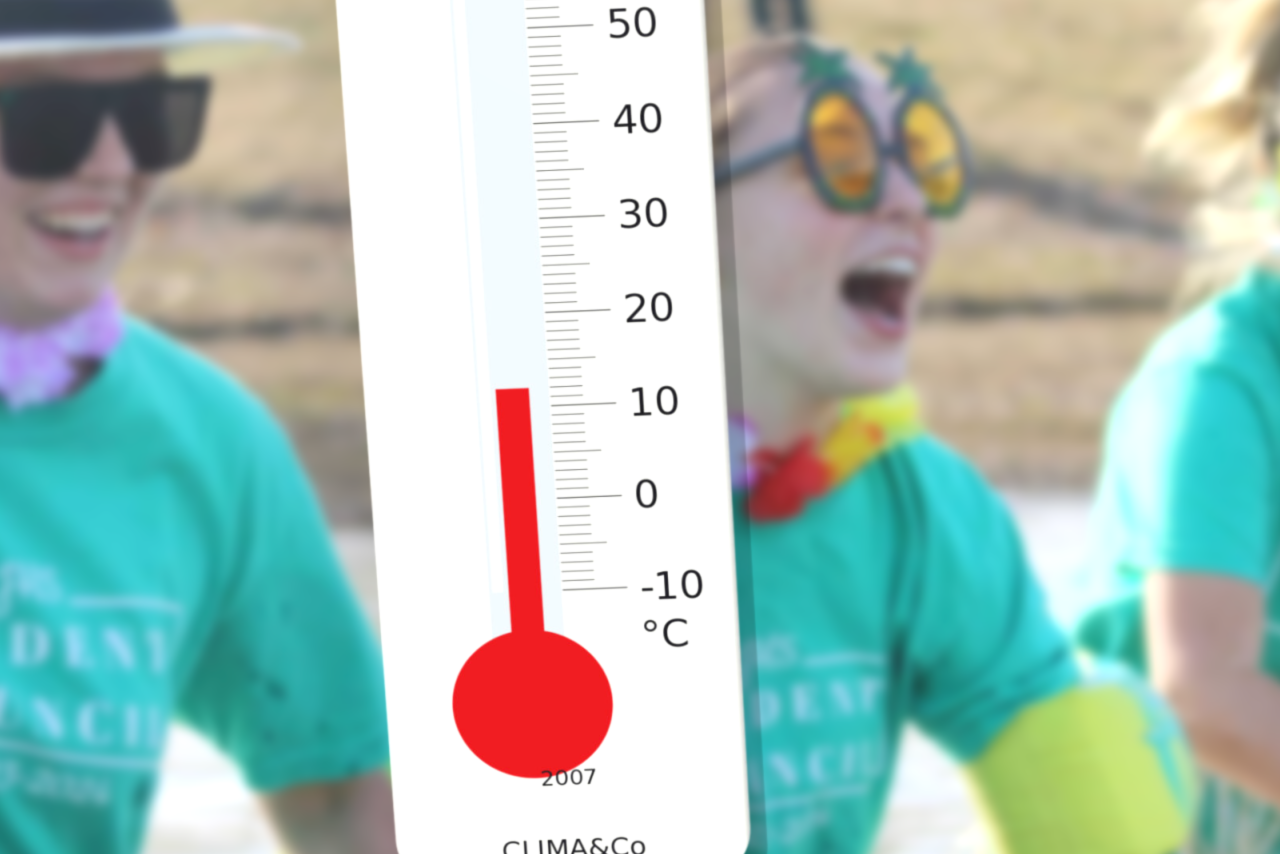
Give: 12 °C
